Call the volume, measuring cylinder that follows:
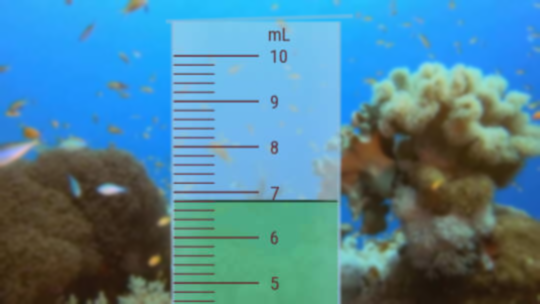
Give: 6.8 mL
